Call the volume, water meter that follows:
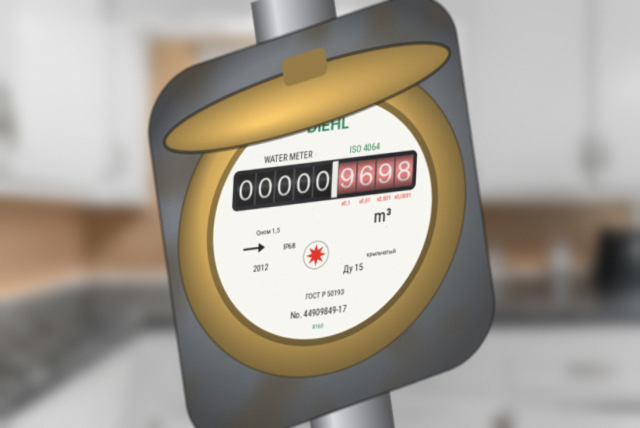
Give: 0.9698 m³
